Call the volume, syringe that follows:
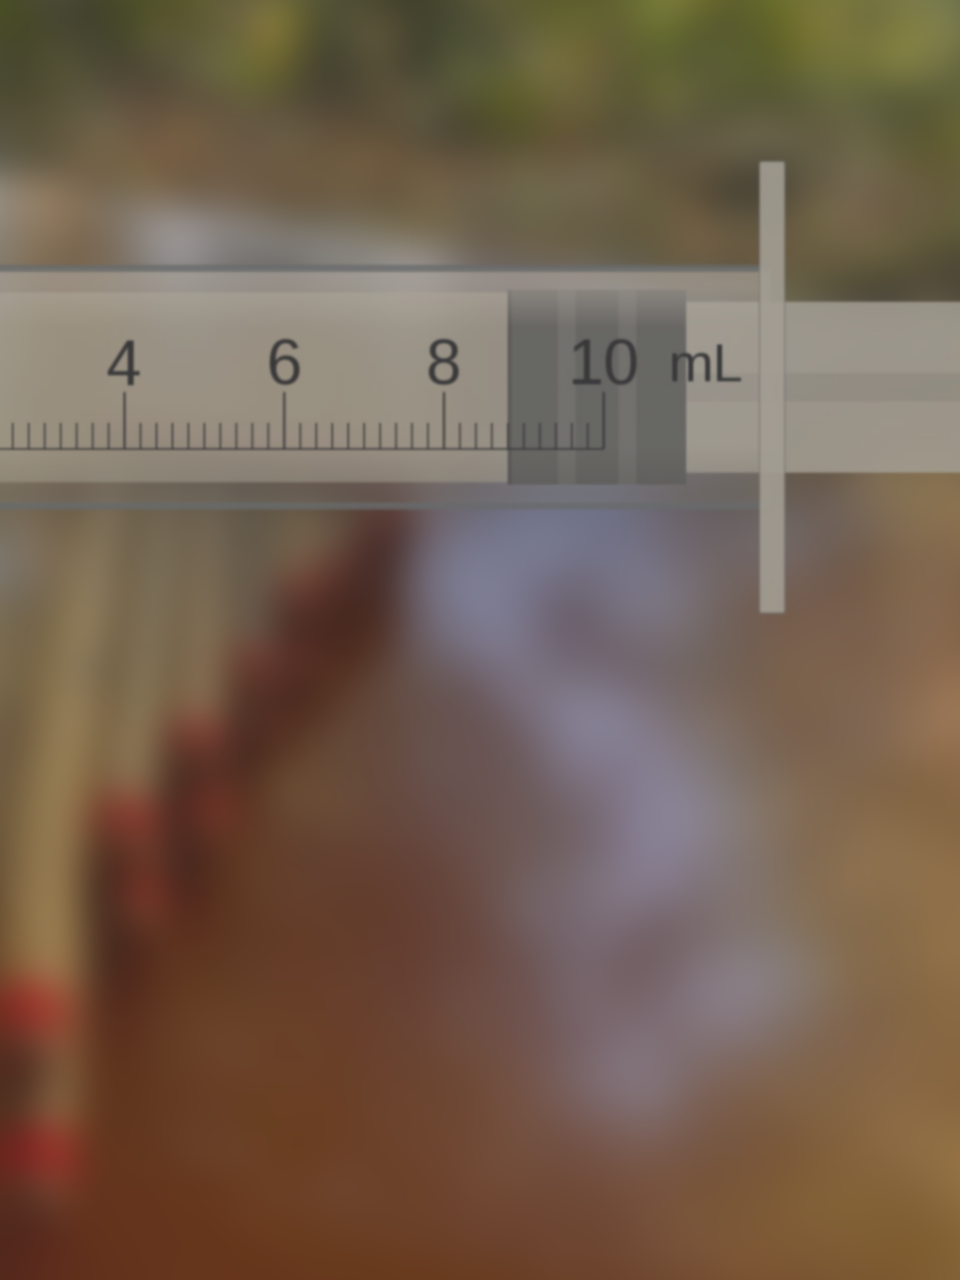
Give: 8.8 mL
